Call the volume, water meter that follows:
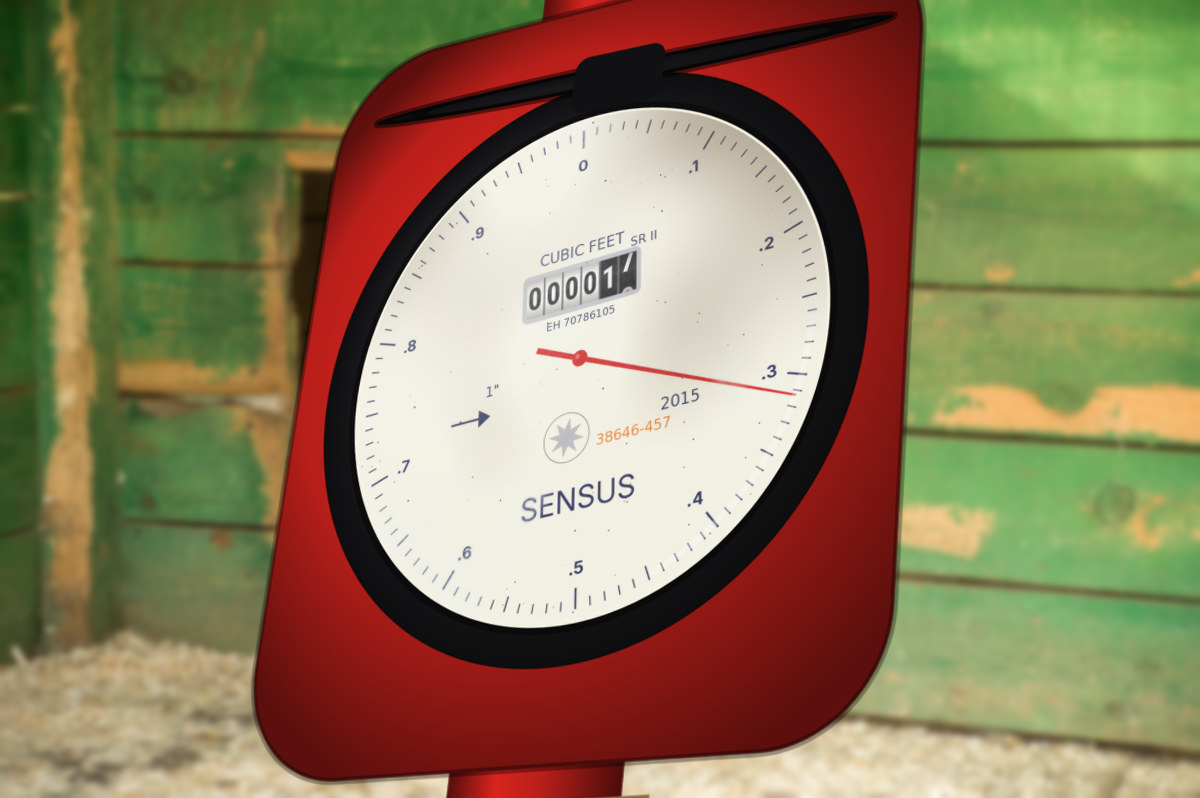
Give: 17.31 ft³
